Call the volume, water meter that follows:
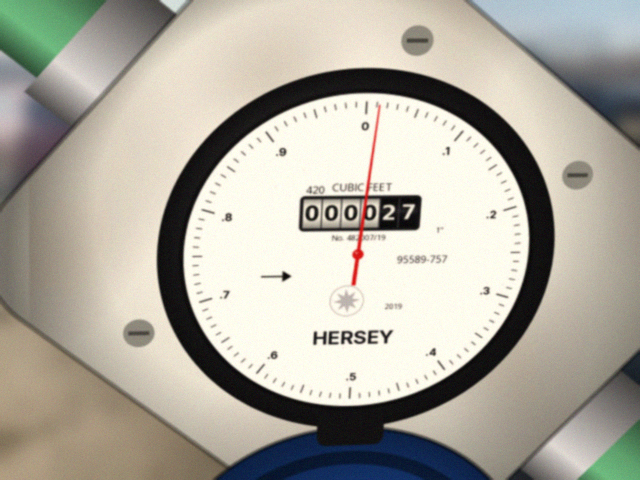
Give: 27.01 ft³
